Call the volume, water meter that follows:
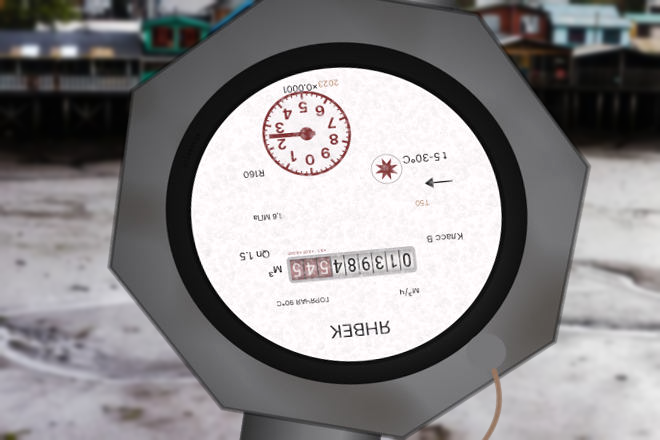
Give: 13984.5452 m³
